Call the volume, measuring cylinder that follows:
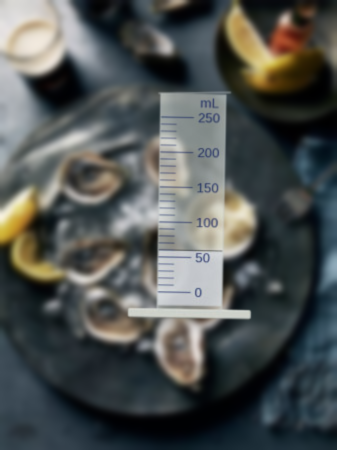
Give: 60 mL
